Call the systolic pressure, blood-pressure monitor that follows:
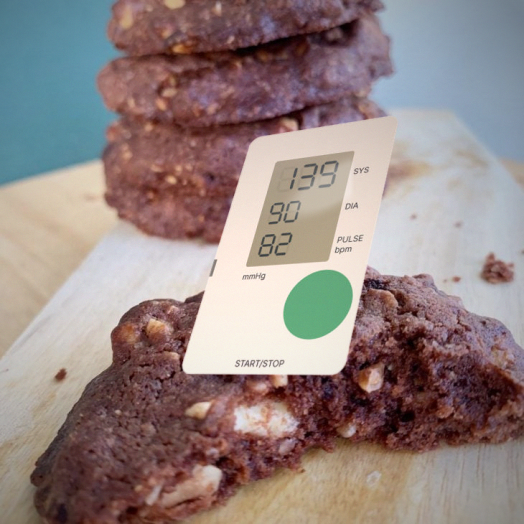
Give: 139 mmHg
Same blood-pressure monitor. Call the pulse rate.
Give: 82 bpm
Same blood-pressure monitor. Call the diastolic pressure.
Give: 90 mmHg
